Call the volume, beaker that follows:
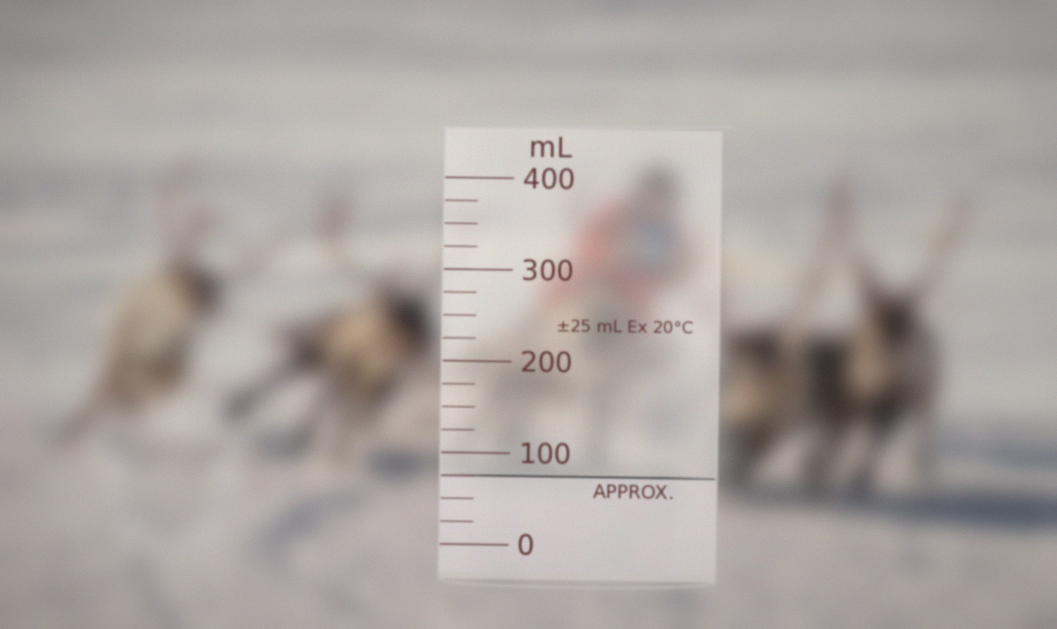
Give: 75 mL
